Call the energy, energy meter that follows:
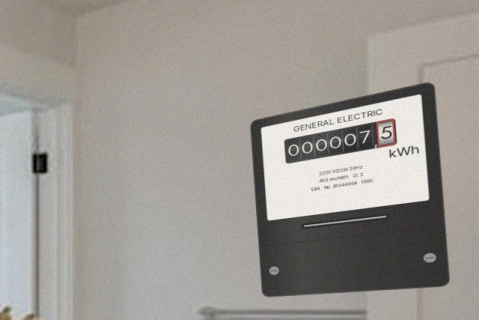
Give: 7.5 kWh
